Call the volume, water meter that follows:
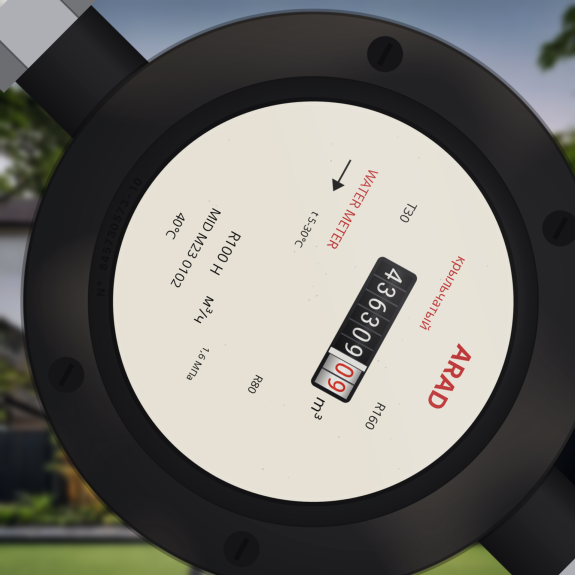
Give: 436309.09 m³
